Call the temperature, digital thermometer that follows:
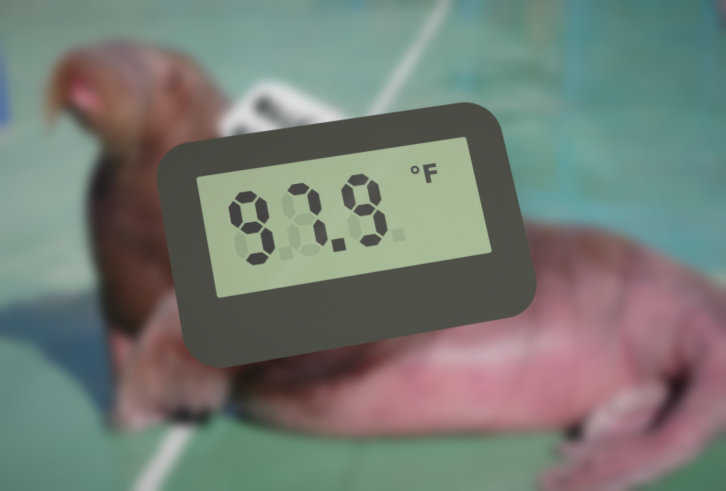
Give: 97.9 °F
